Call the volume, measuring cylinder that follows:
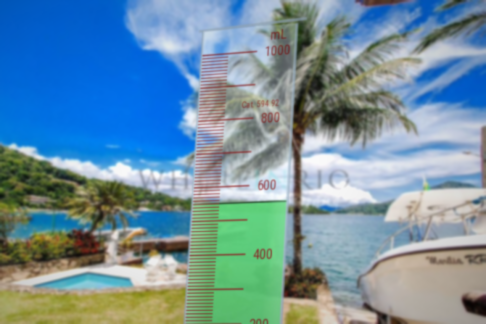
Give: 550 mL
